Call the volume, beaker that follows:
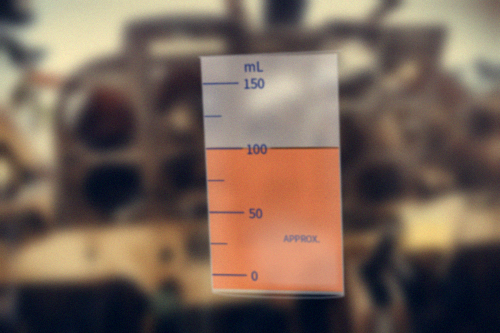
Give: 100 mL
